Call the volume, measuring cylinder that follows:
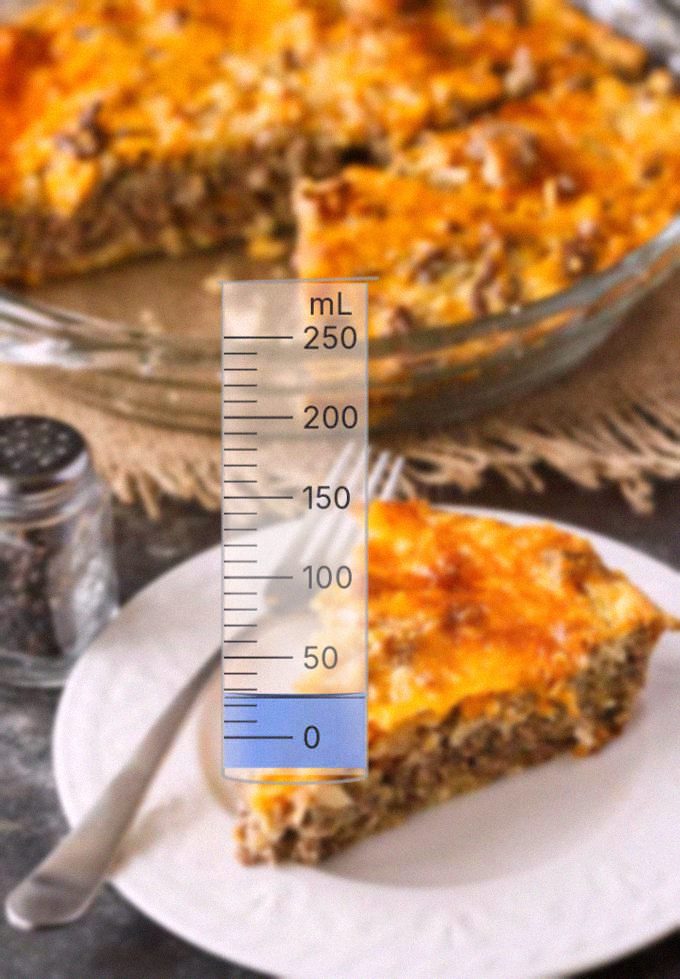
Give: 25 mL
